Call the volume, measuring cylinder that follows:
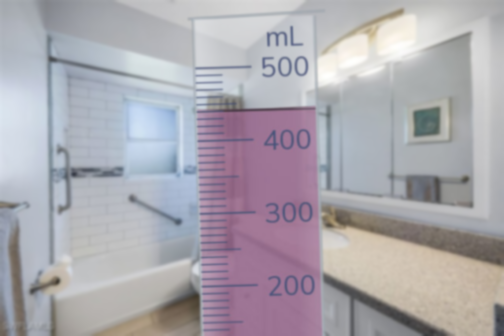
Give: 440 mL
